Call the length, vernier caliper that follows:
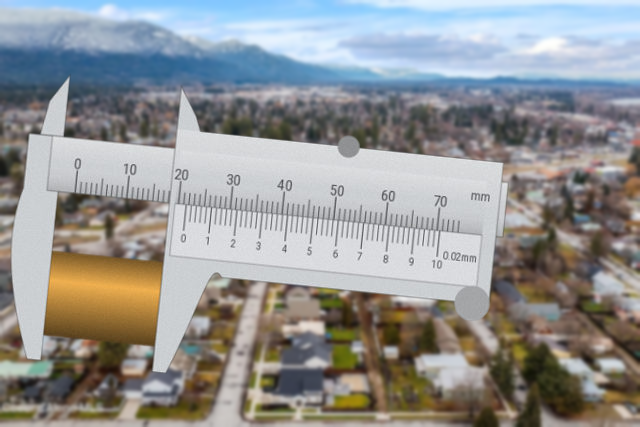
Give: 21.5 mm
